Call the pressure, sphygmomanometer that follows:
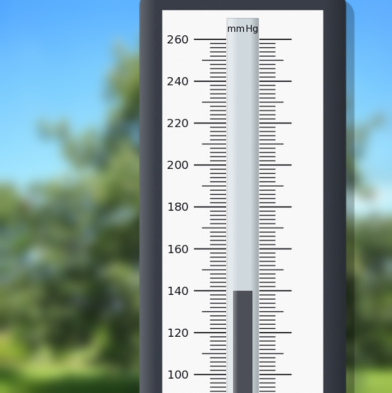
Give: 140 mmHg
